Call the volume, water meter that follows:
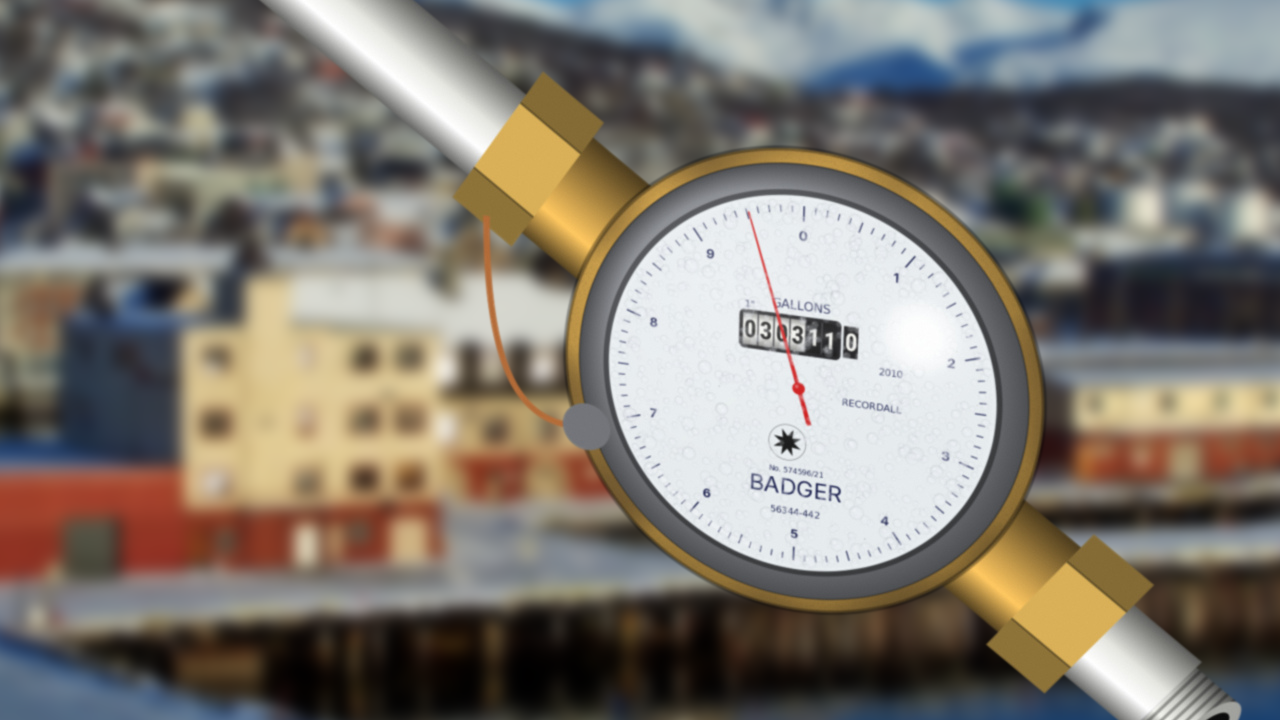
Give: 303109.5 gal
